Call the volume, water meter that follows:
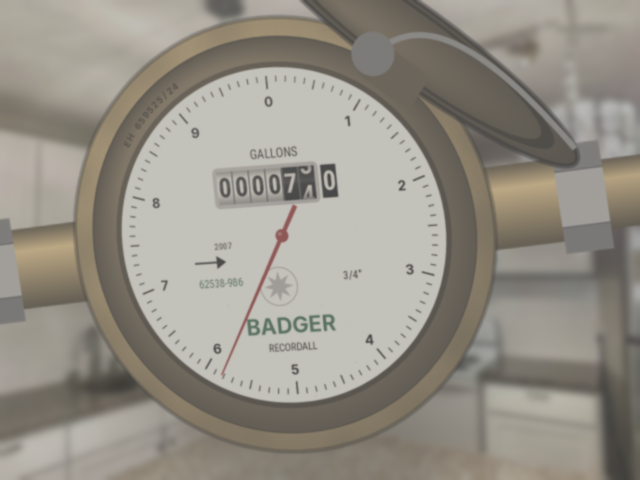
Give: 735.8 gal
